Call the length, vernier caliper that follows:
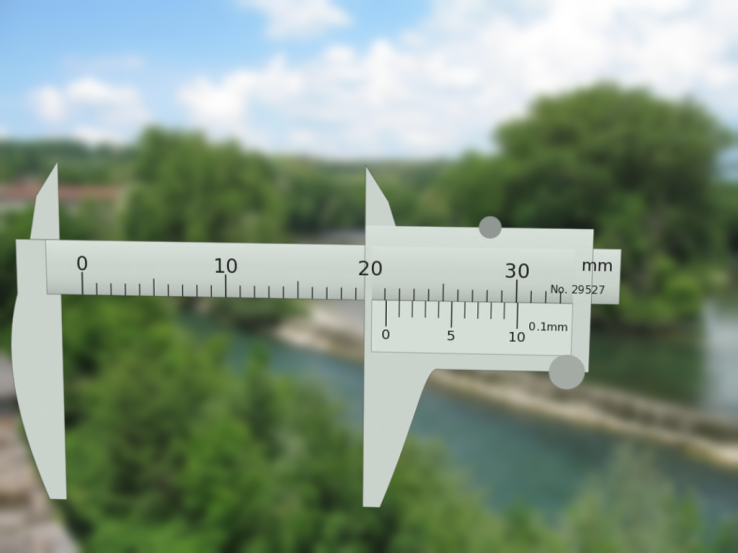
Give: 21.1 mm
